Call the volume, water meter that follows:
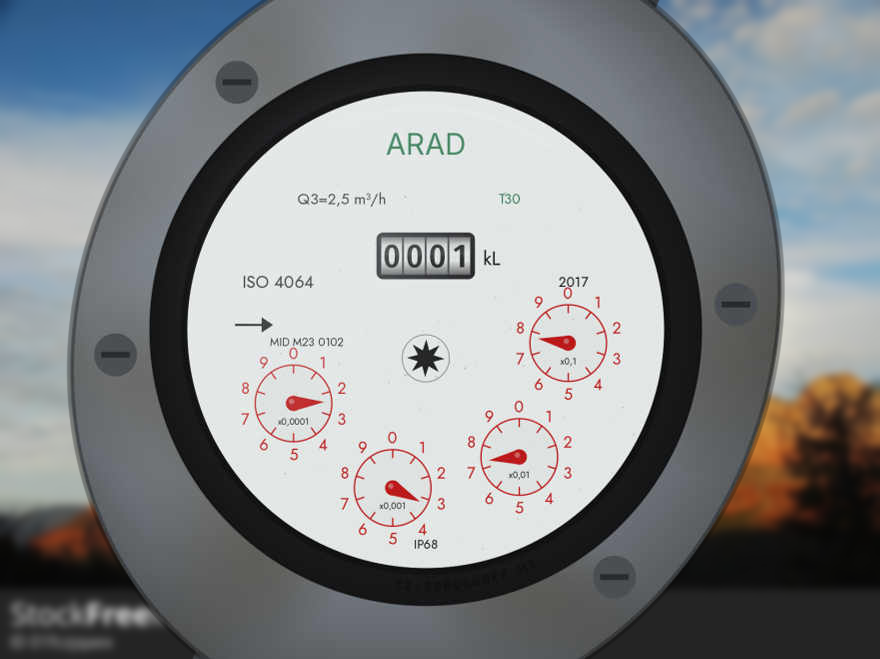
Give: 1.7732 kL
